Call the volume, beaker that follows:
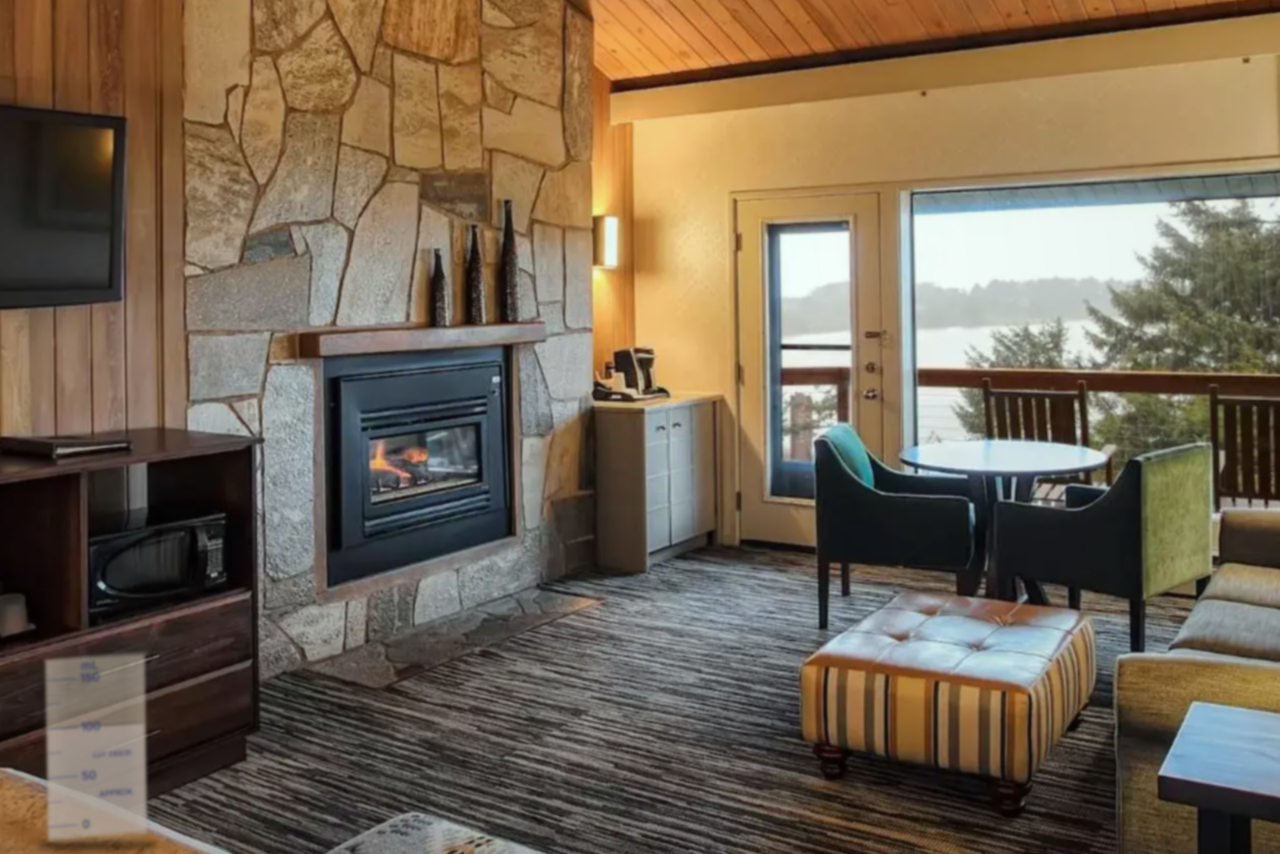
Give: 100 mL
